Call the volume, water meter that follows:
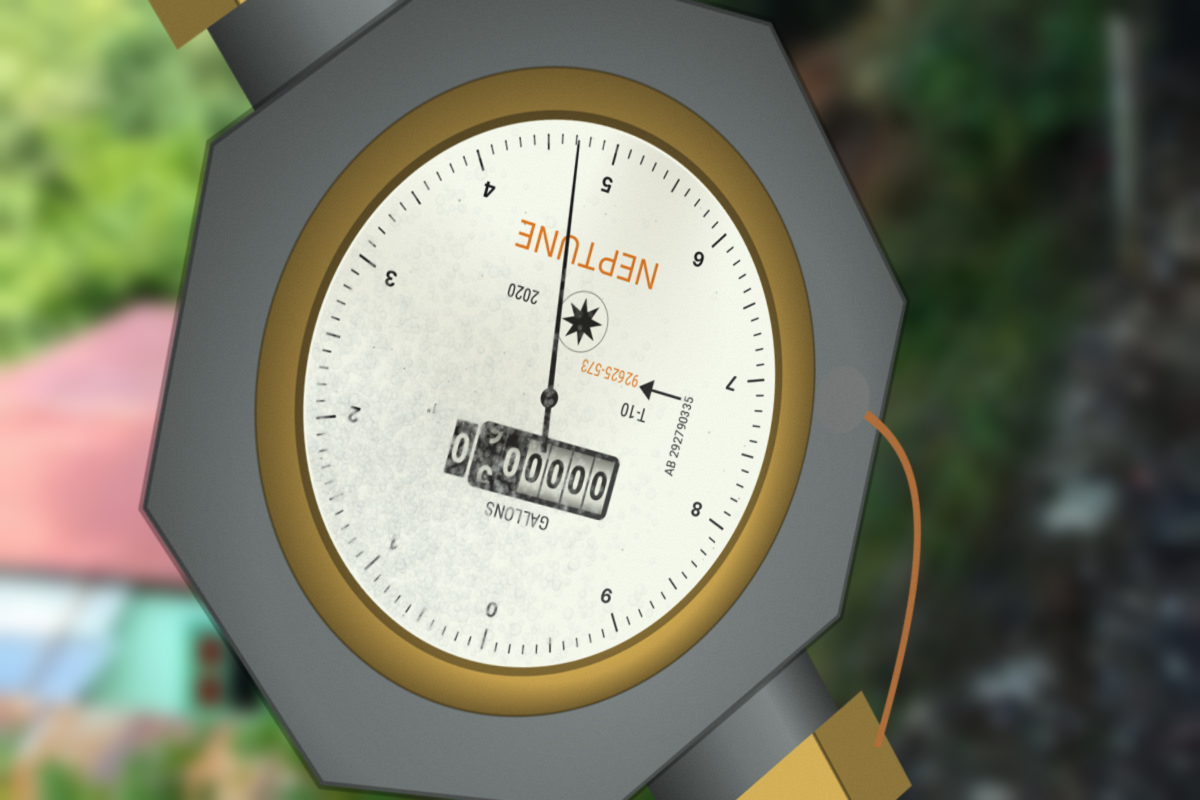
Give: 54.7 gal
